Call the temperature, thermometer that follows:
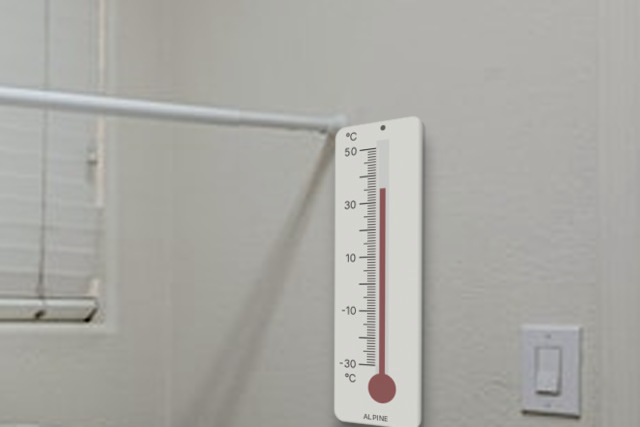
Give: 35 °C
